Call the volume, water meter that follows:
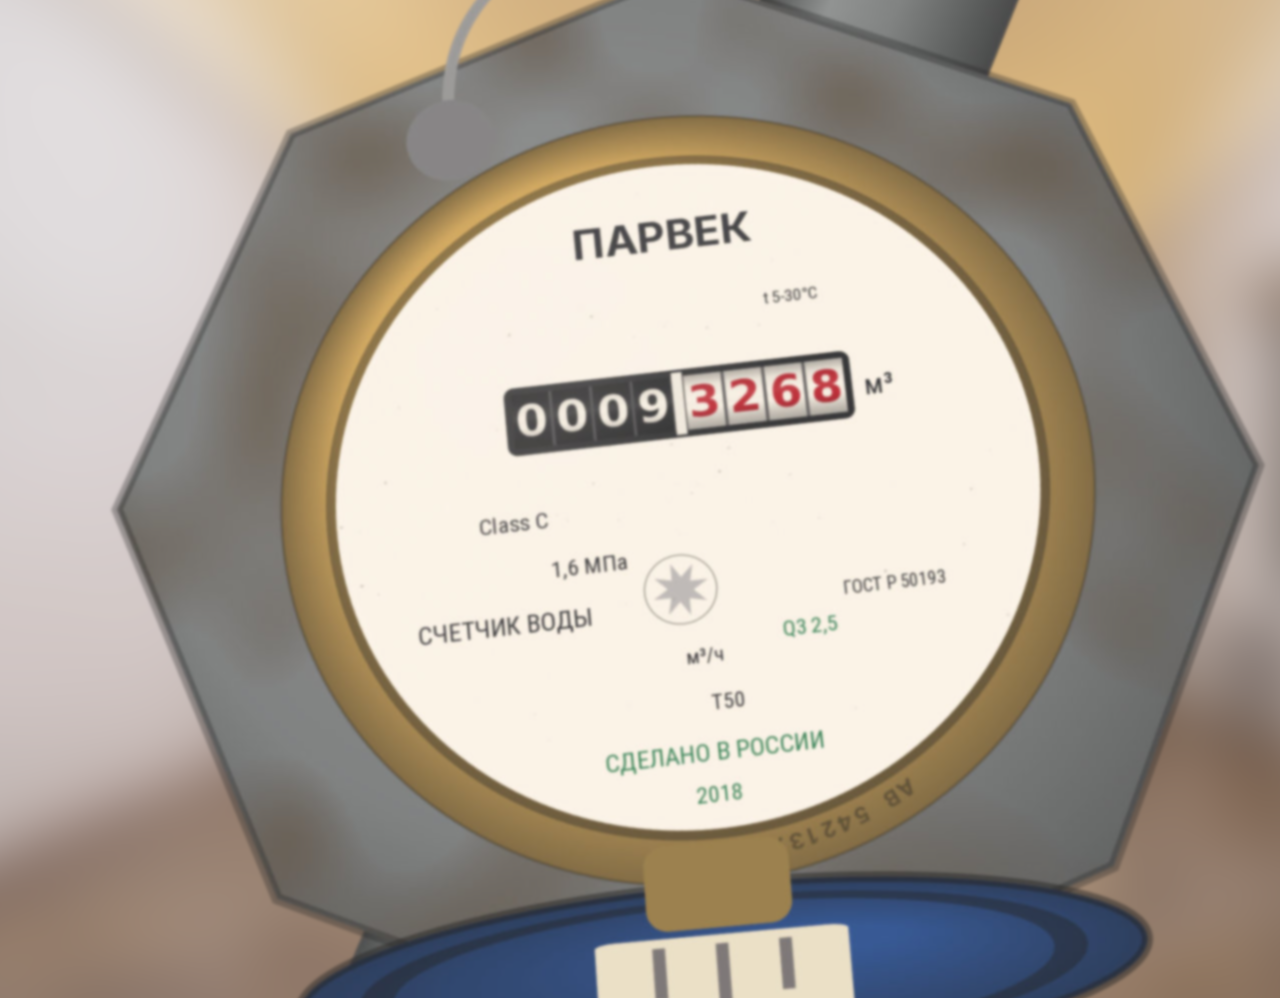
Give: 9.3268 m³
